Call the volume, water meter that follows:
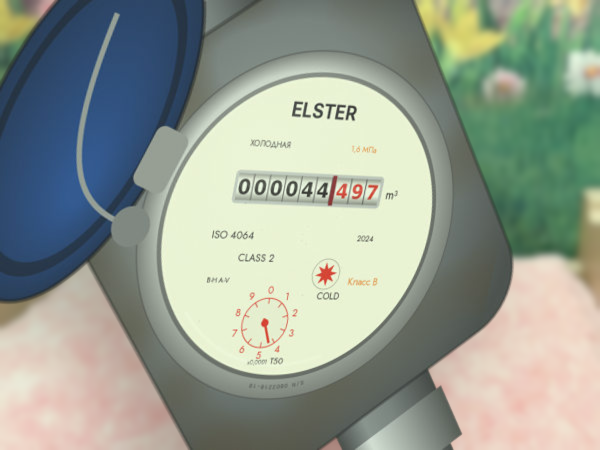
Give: 44.4974 m³
